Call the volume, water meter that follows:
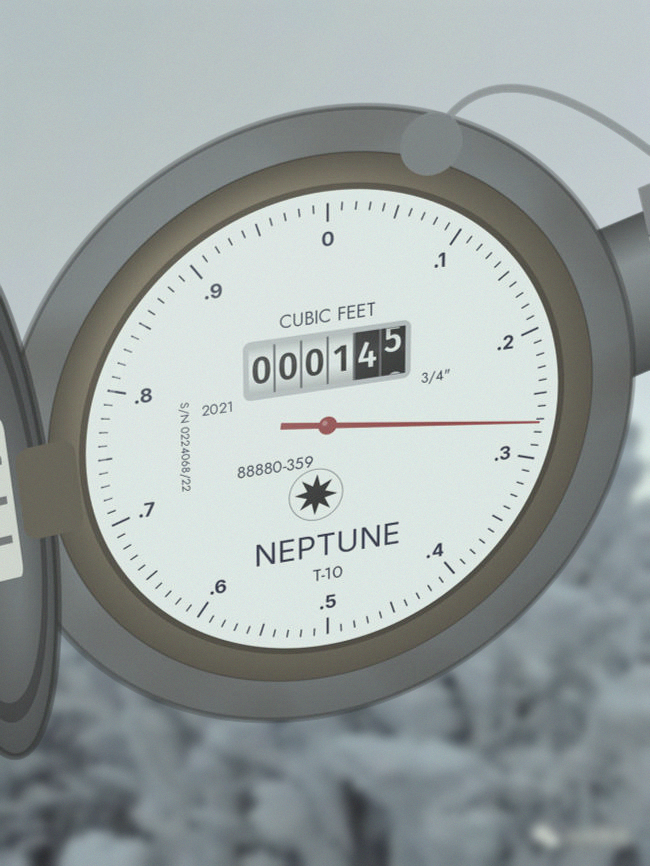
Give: 145.27 ft³
